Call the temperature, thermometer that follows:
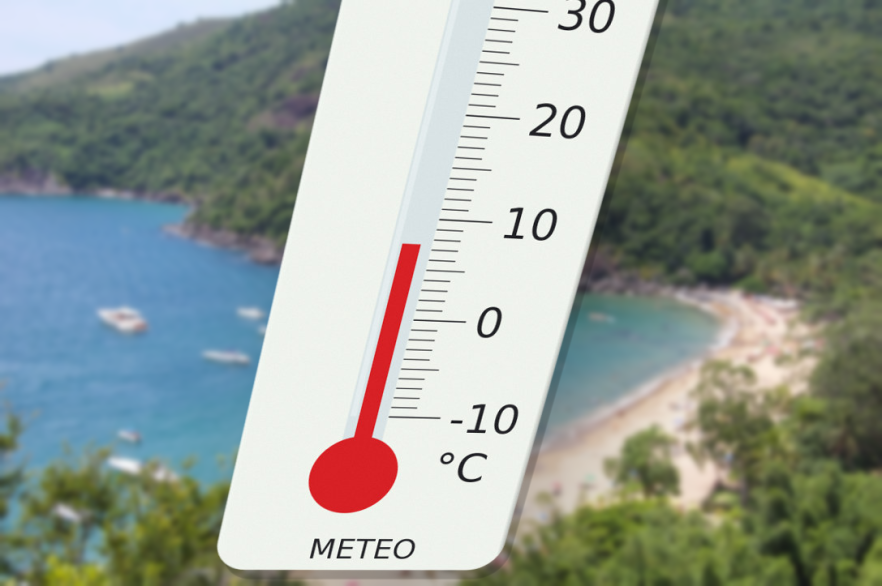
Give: 7.5 °C
